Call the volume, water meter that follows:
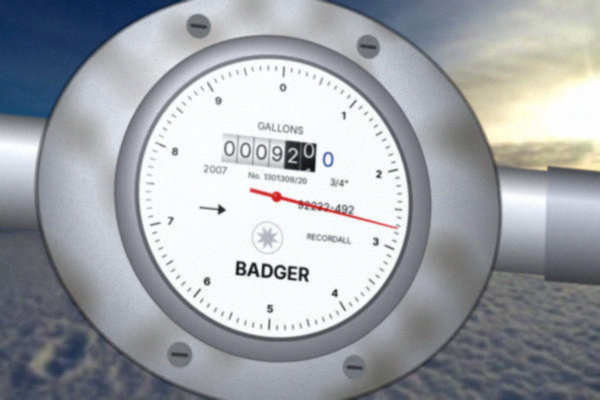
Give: 9202.7 gal
